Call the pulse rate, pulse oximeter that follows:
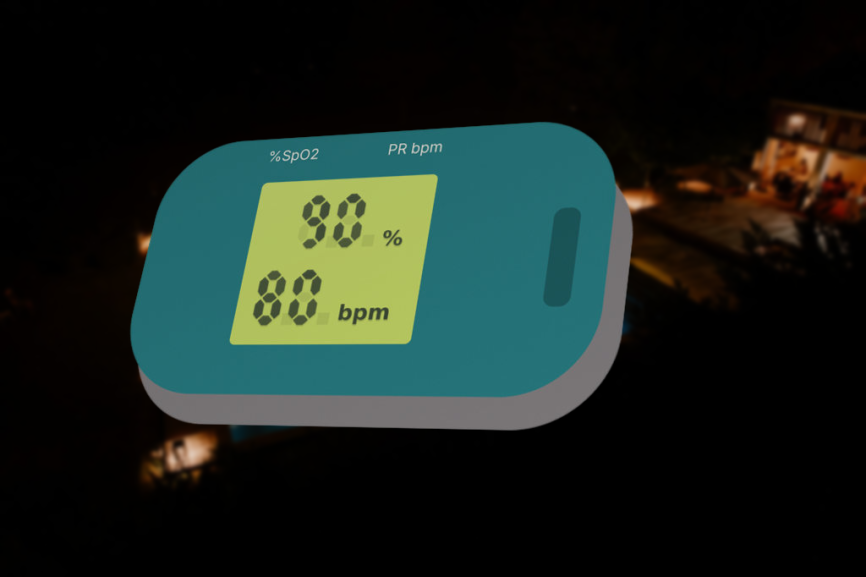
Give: 80 bpm
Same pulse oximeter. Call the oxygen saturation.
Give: 90 %
